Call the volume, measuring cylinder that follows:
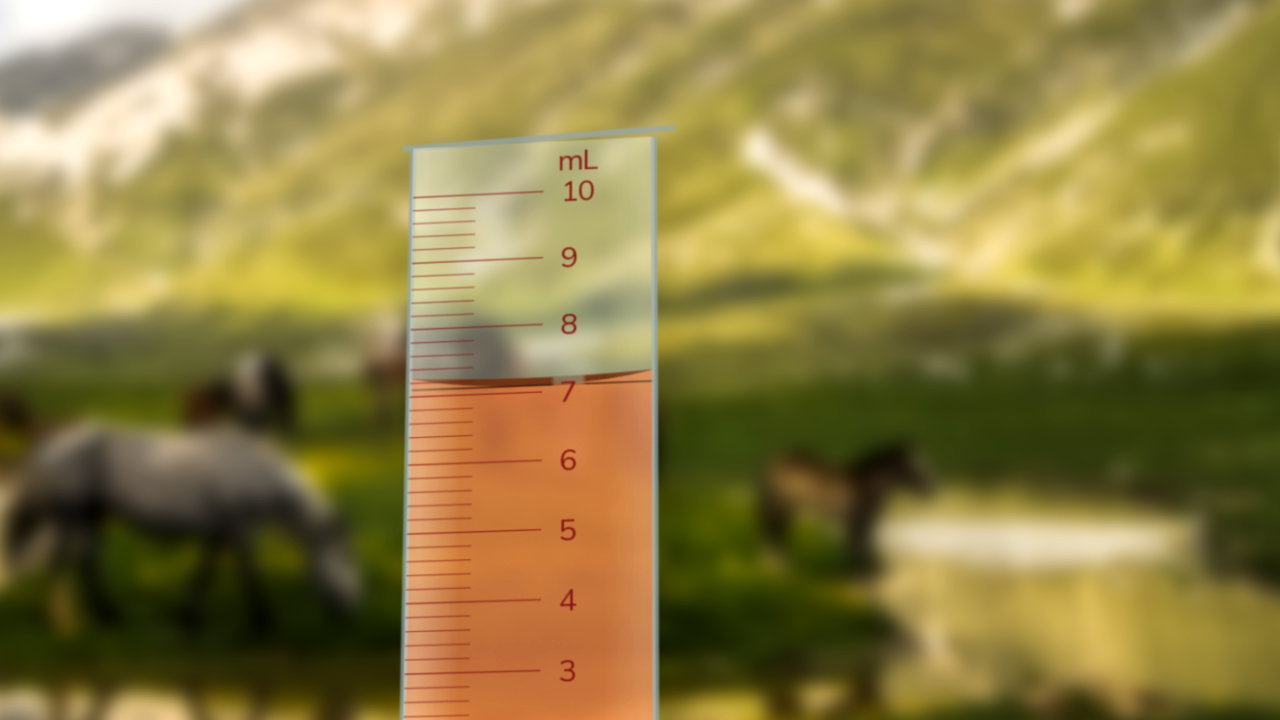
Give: 7.1 mL
